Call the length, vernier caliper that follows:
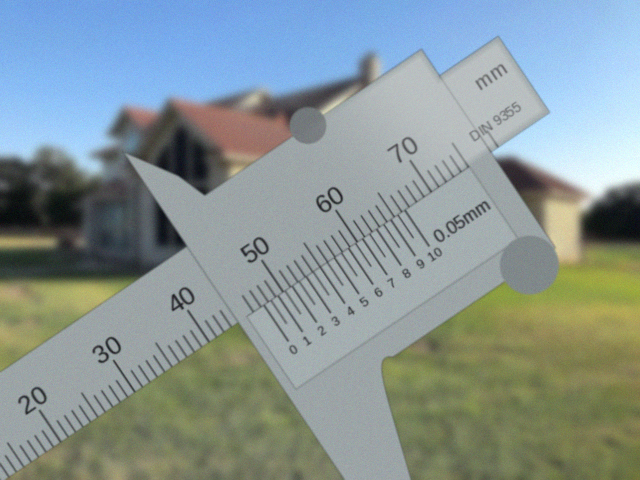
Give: 47.4 mm
